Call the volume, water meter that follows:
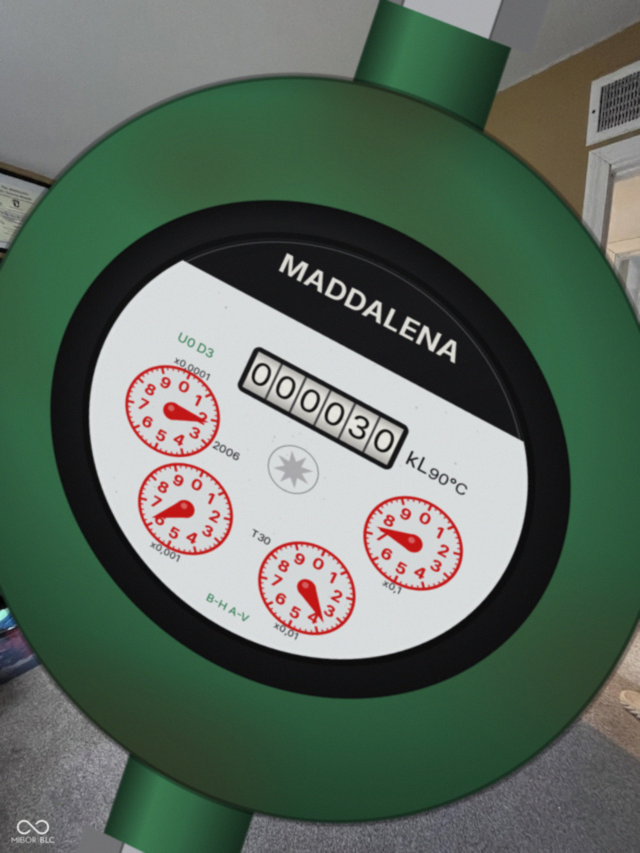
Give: 30.7362 kL
